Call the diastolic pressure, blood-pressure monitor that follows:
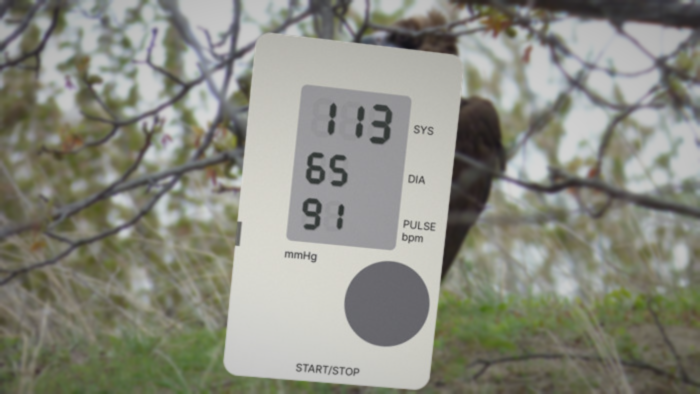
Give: 65 mmHg
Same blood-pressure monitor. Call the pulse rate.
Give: 91 bpm
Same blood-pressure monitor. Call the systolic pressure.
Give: 113 mmHg
